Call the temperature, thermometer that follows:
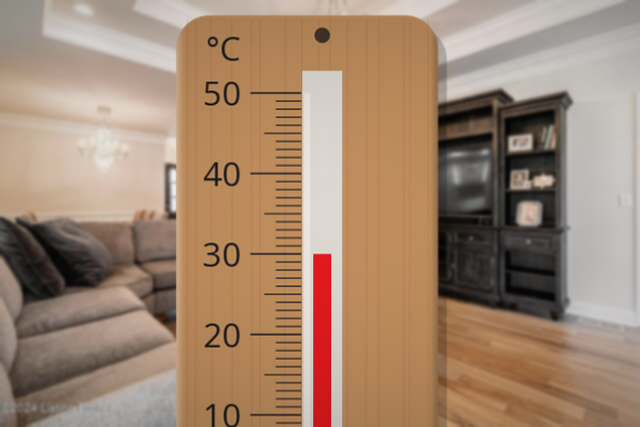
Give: 30 °C
